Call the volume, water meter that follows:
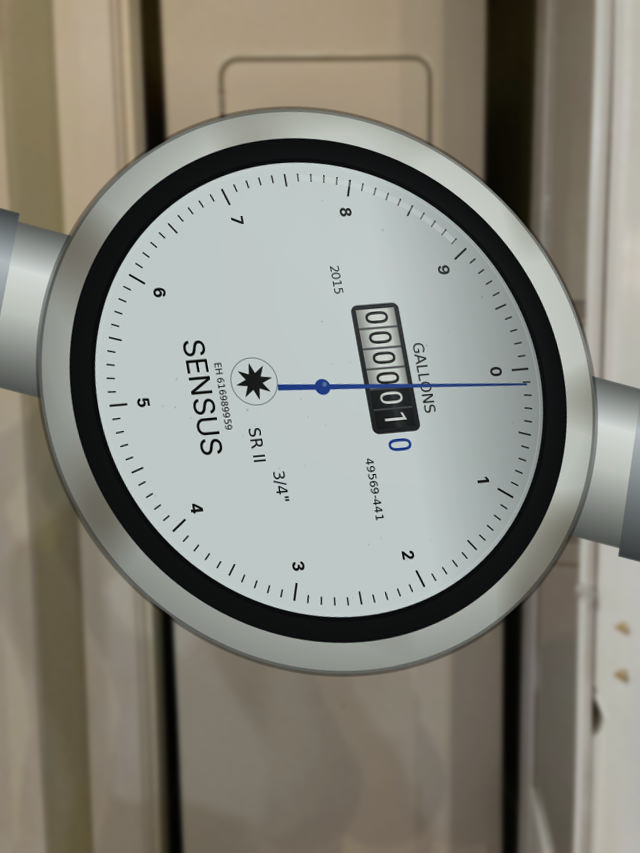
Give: 10.1 gal
